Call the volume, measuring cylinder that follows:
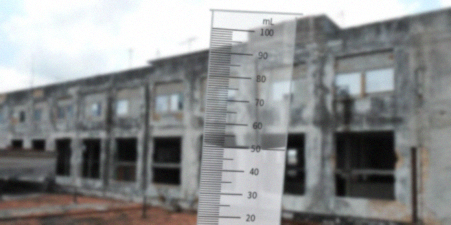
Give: 50 mL
